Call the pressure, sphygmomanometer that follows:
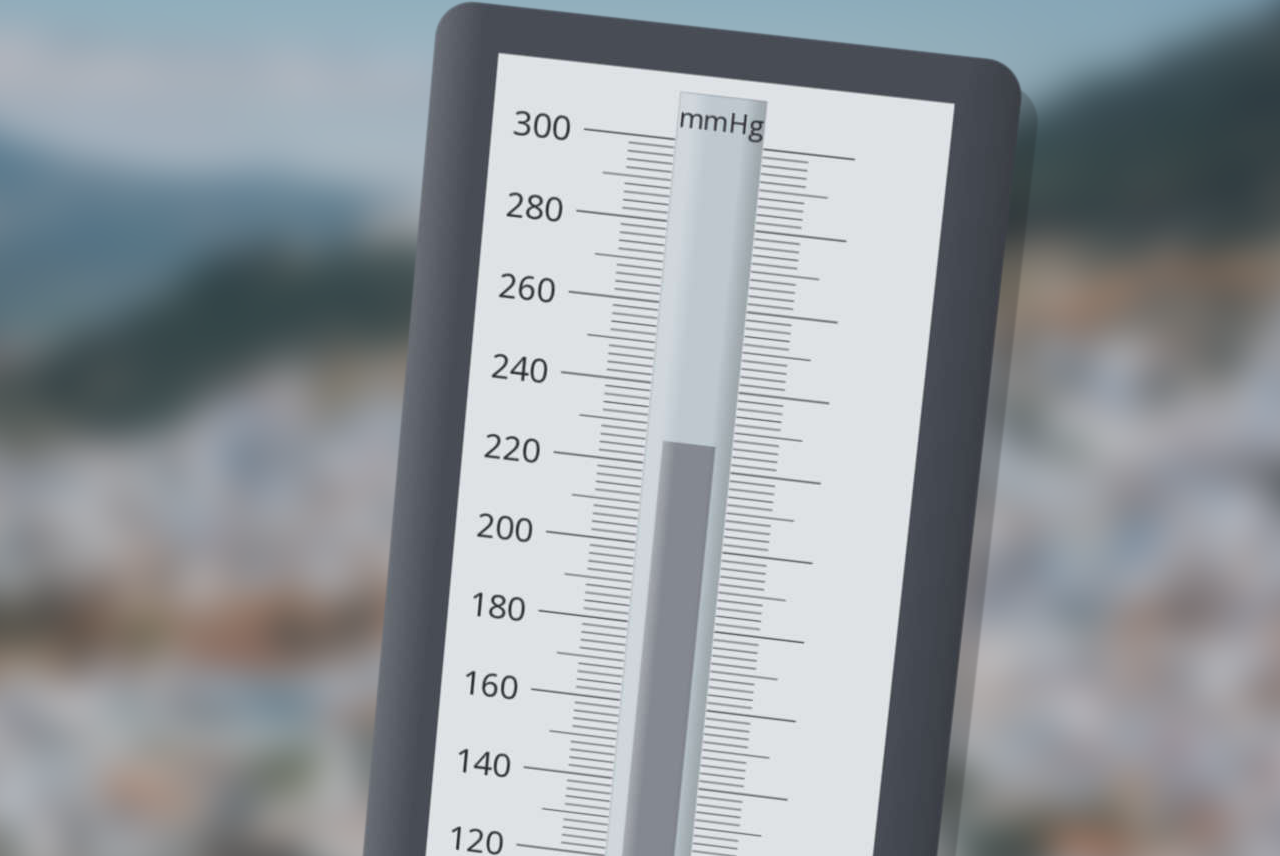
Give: 226 mmHg
